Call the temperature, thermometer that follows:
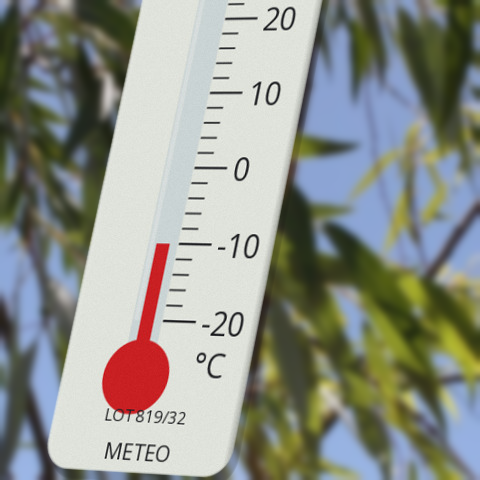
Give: -10 °C
